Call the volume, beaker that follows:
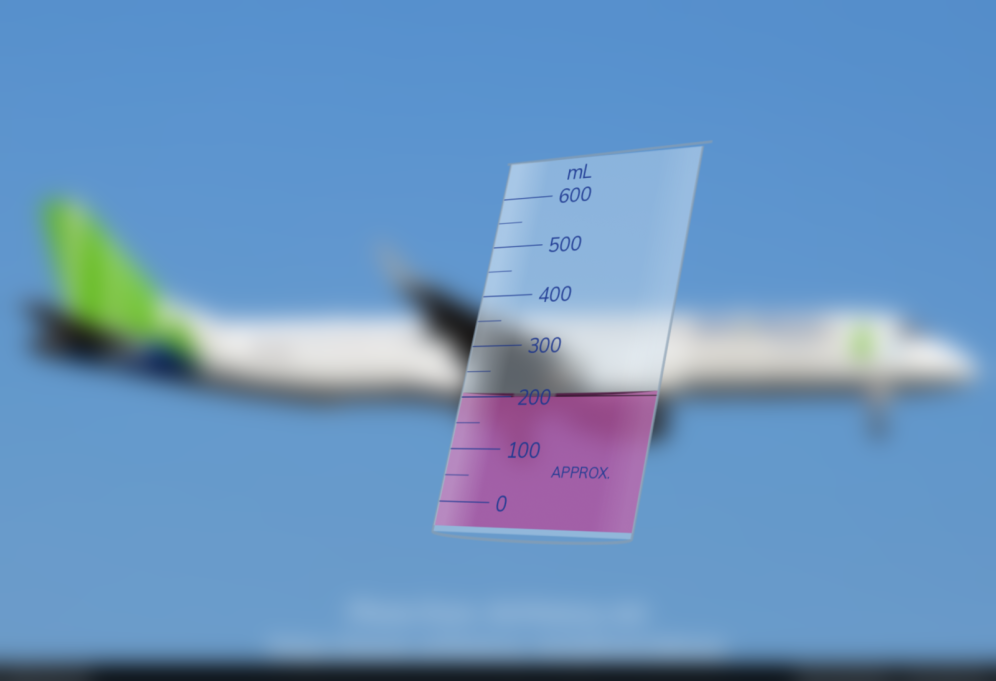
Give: 200 mL
